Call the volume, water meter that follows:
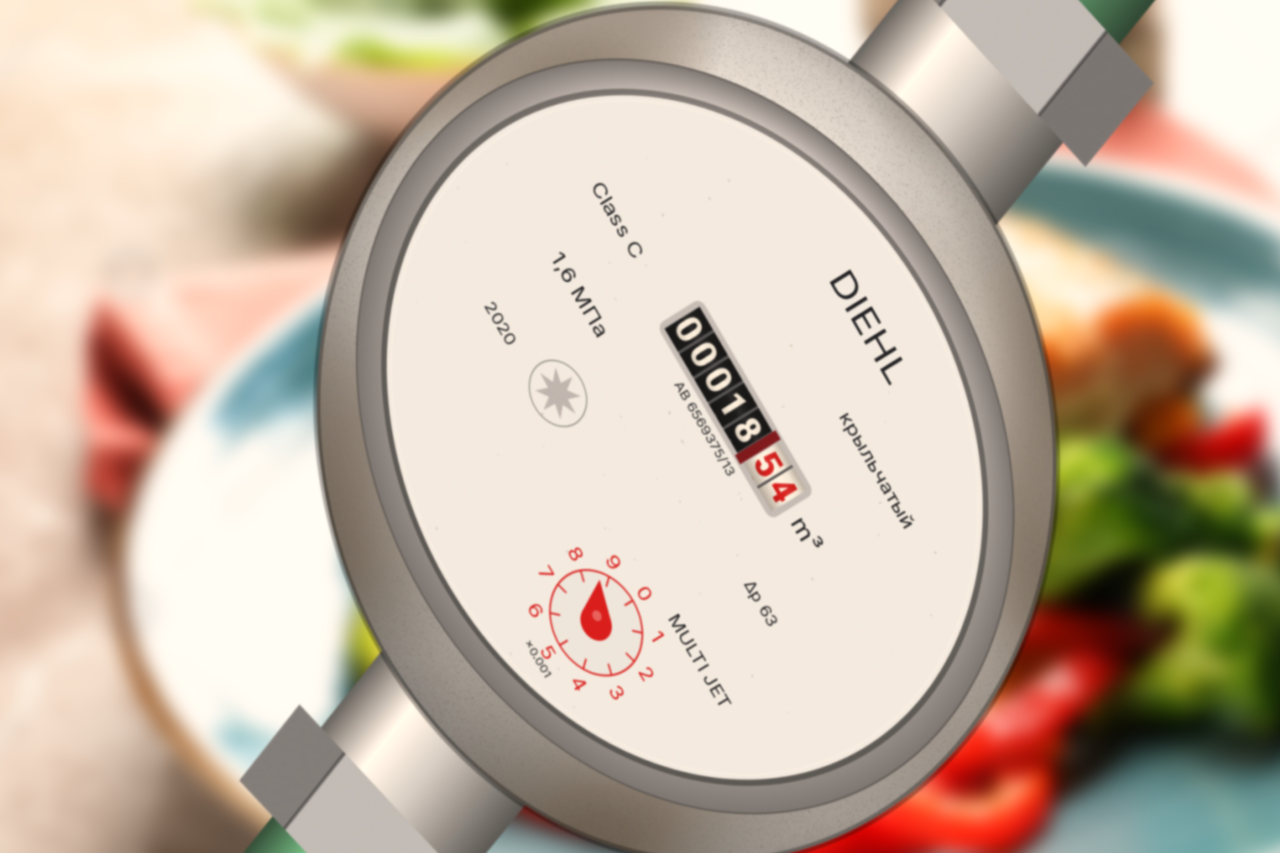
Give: 18.548 m³
